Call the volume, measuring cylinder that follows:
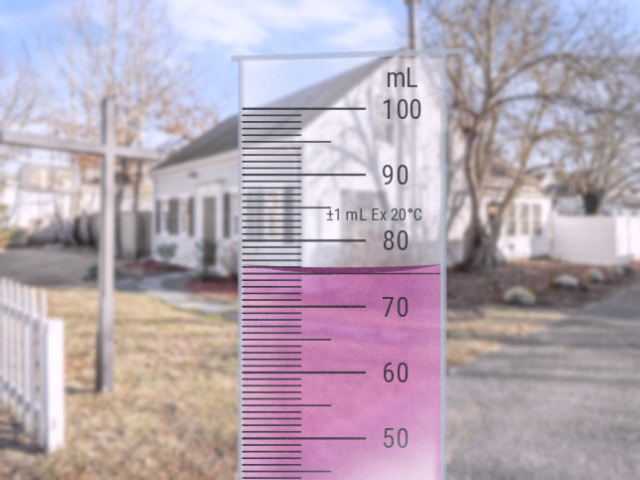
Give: 75 mL
